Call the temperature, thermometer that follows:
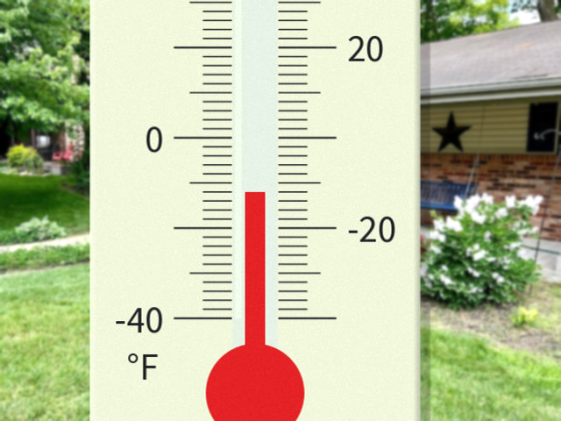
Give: -12 °F
